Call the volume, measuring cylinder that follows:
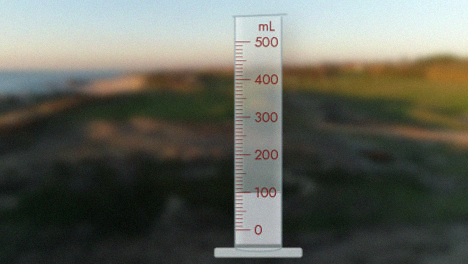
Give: 100 mL
